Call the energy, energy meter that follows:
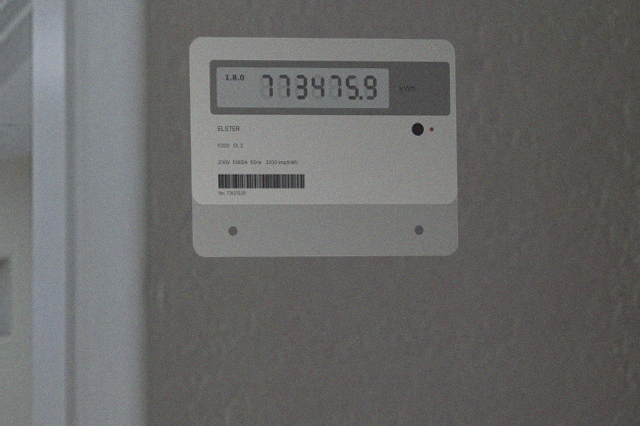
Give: 773475.9 kWh
